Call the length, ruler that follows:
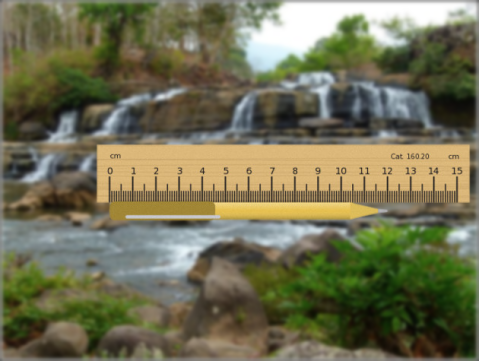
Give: 12 cm
